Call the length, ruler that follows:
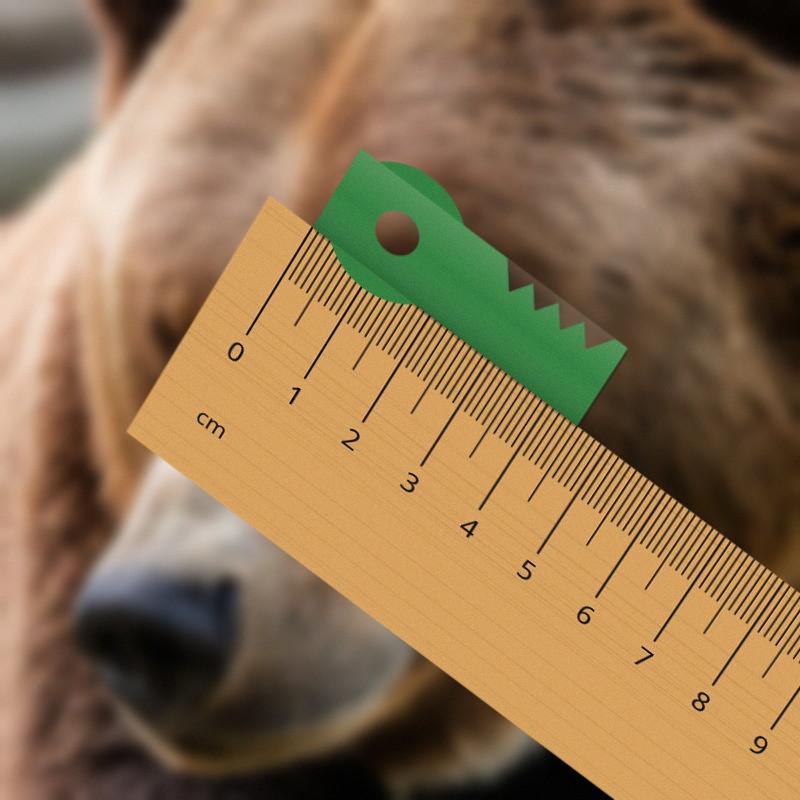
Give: 4.5 cm
